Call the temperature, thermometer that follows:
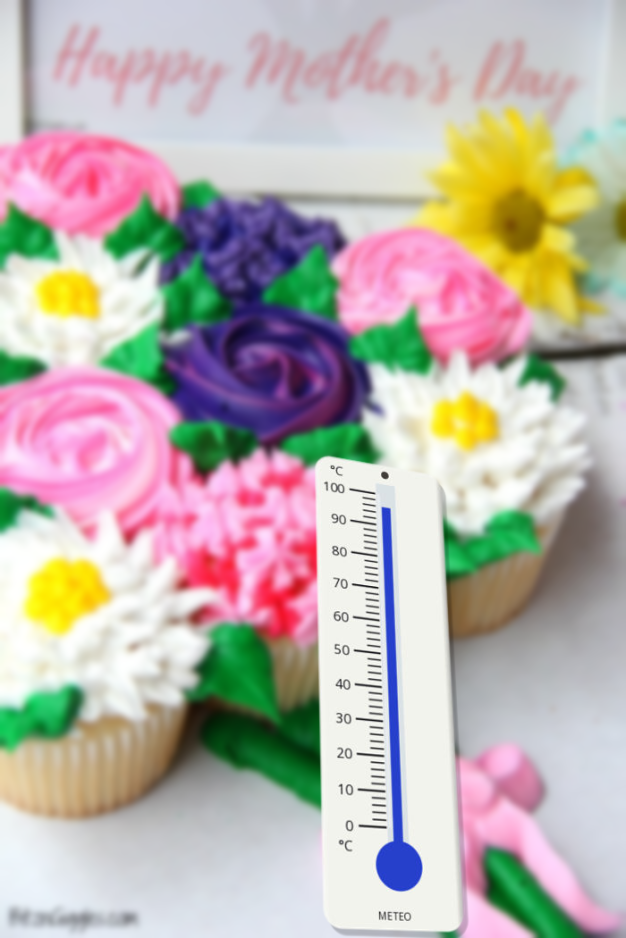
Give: 96 °C
